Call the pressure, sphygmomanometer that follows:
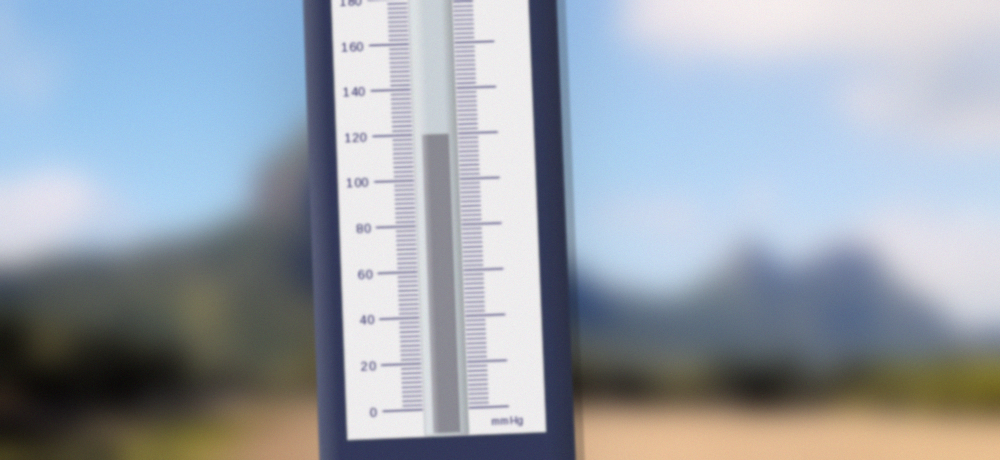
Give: 120 mmHg
